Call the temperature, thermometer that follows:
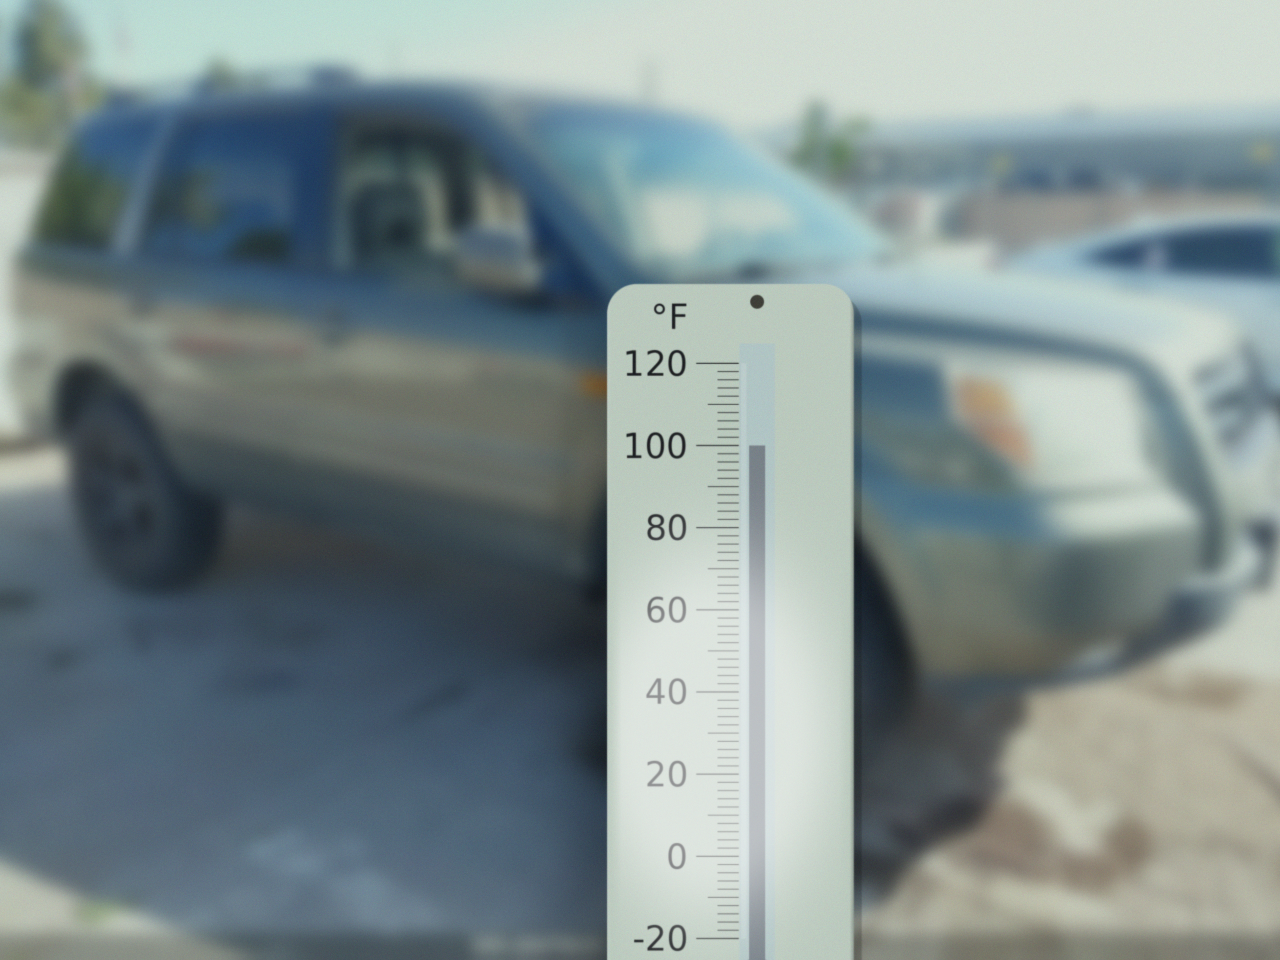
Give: 100 °F
